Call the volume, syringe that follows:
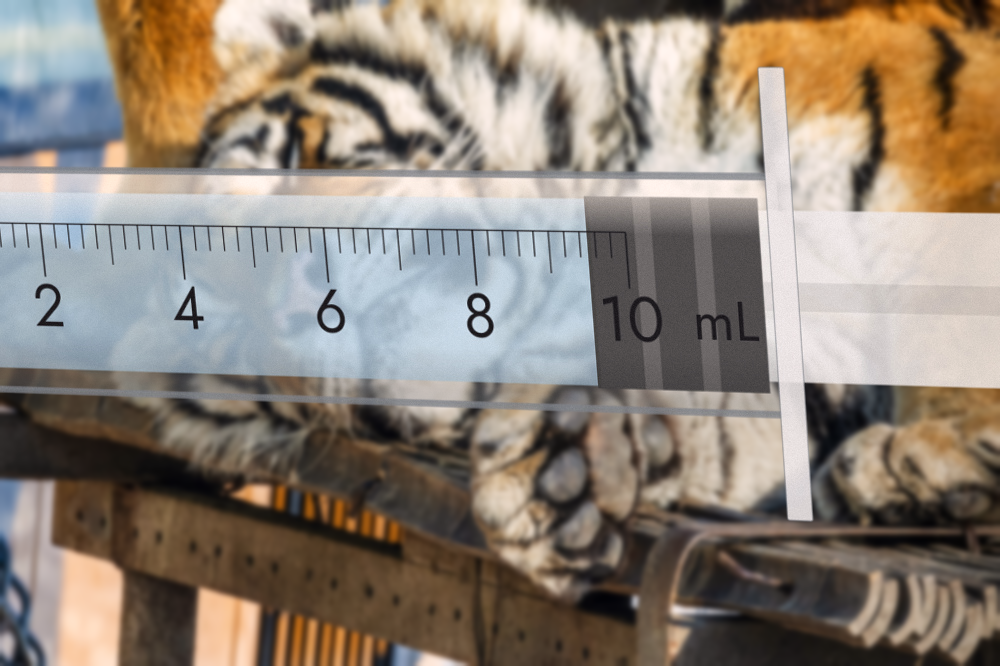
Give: 9.5 mL
